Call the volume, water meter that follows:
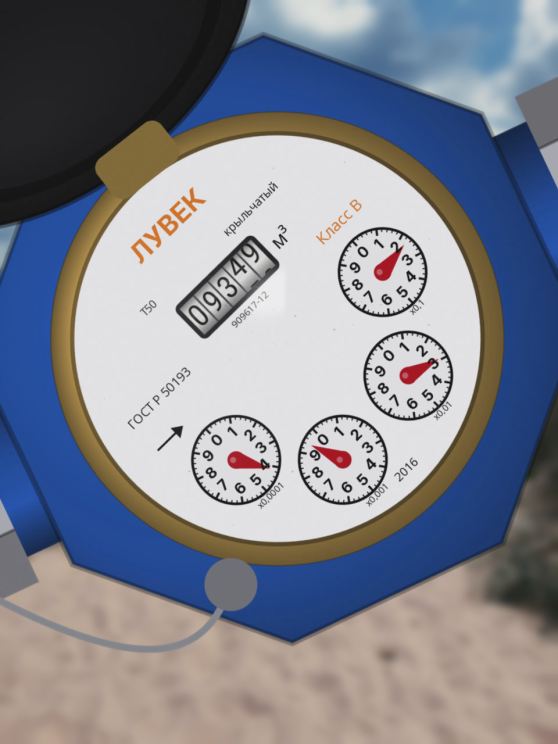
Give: 9349.2294 m³
